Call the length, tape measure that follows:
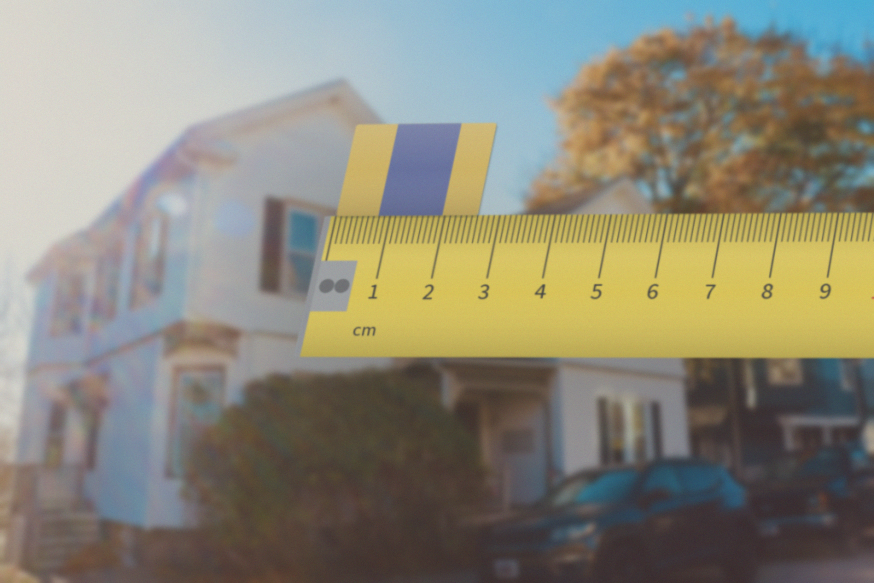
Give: 2.6 cm
